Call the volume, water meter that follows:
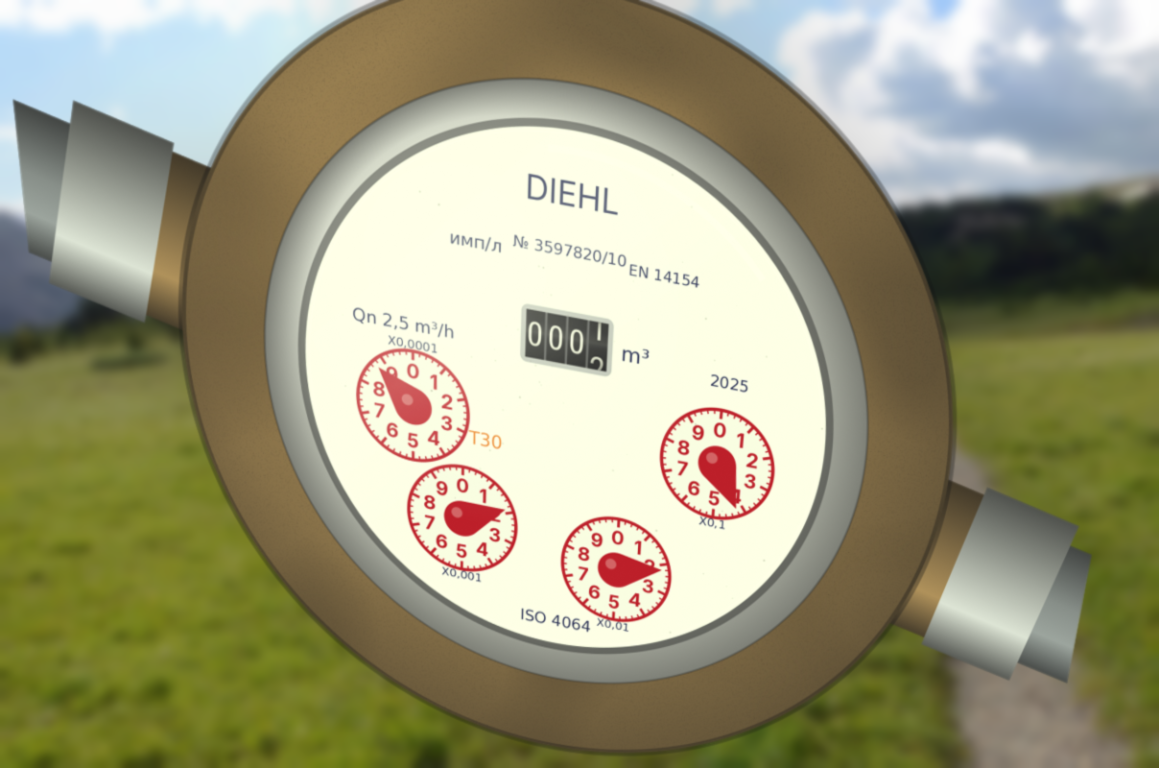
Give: 1.4218 m³
